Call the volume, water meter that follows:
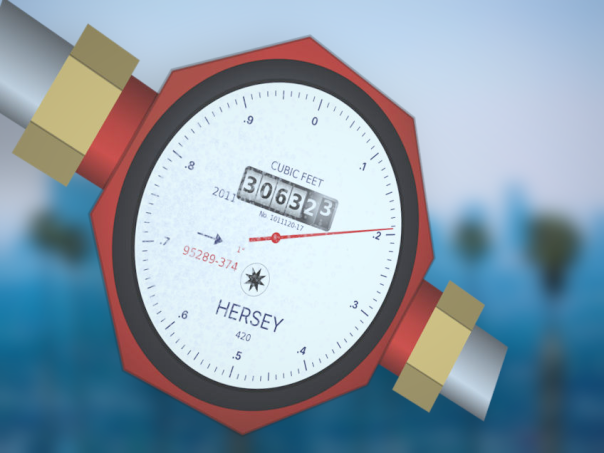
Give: 306323.19 ft³
